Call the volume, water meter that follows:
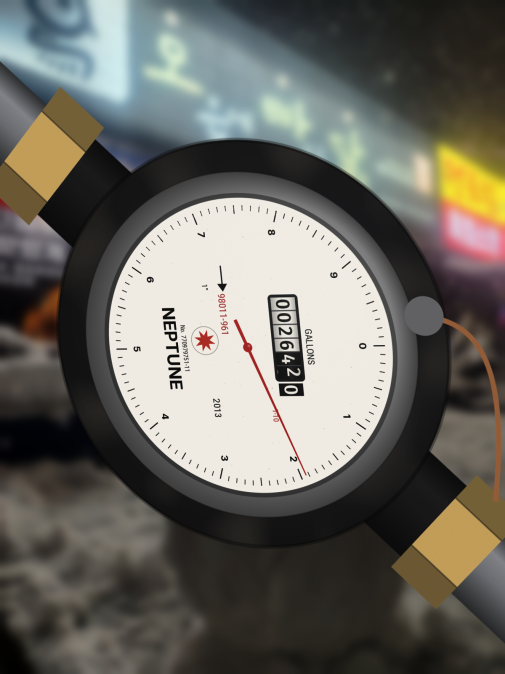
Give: 26421.9 gal
